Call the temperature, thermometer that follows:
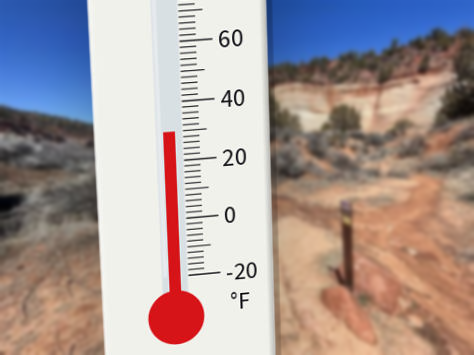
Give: 30 °F
